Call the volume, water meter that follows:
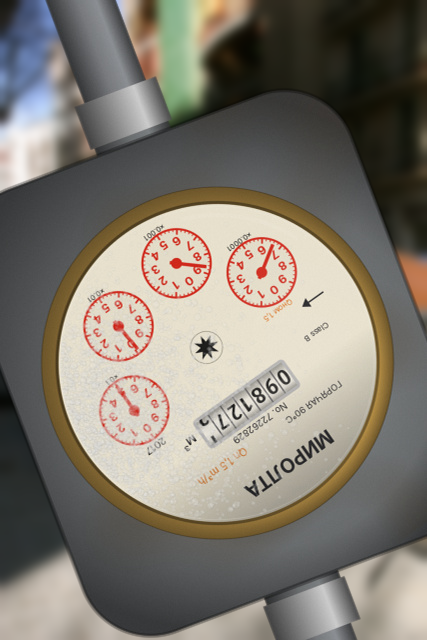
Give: 981271.4986 m³
